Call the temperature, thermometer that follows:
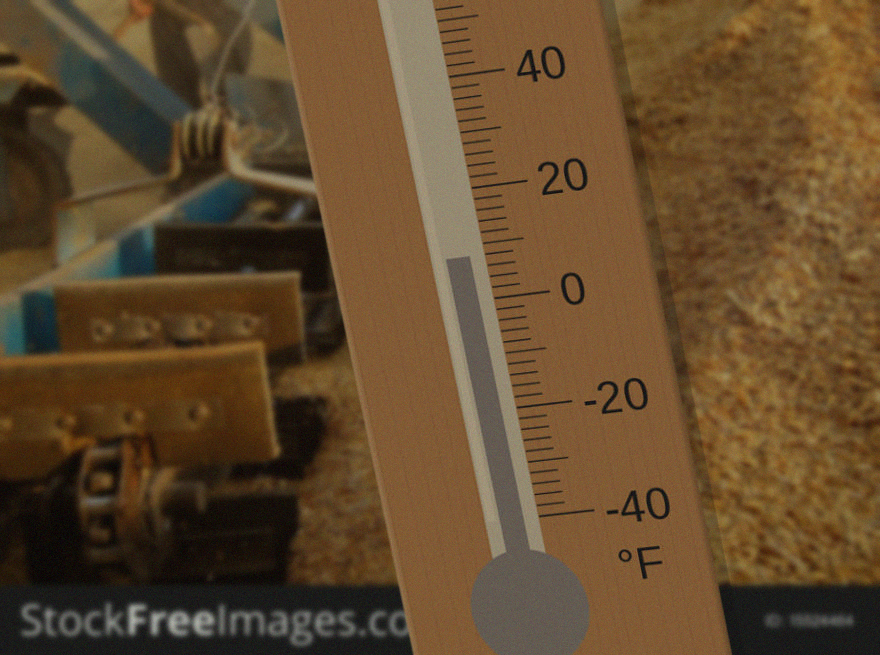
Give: 8 °F
